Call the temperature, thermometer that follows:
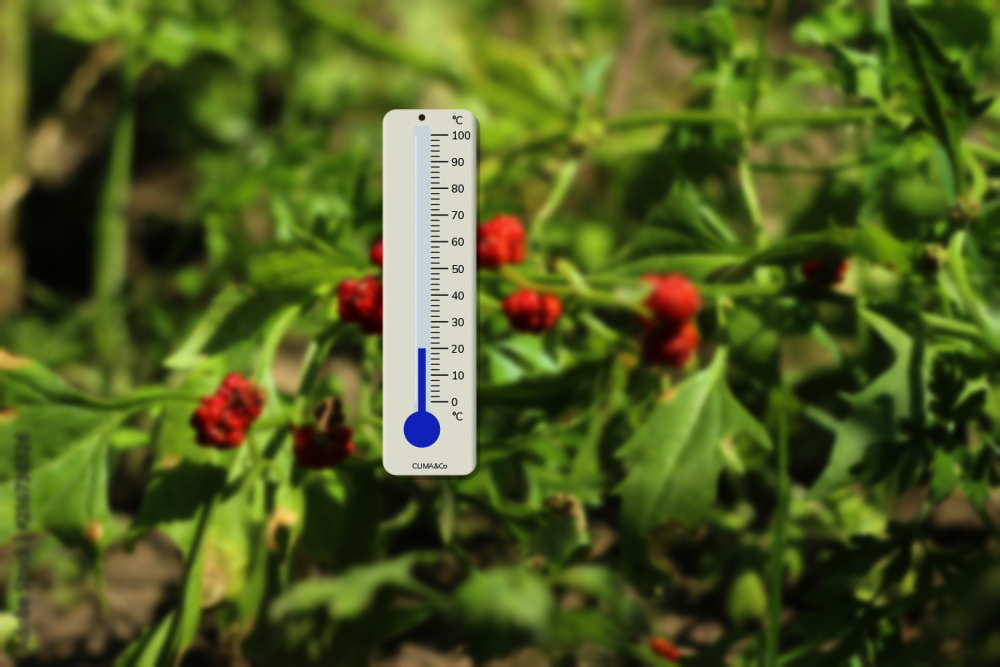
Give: 20 °C
